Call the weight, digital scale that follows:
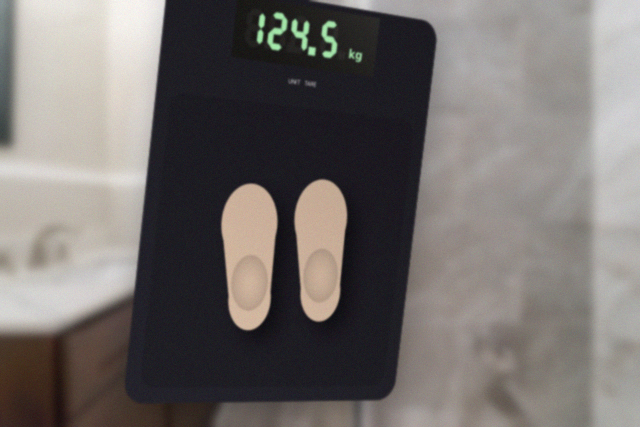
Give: 124.5 kg
